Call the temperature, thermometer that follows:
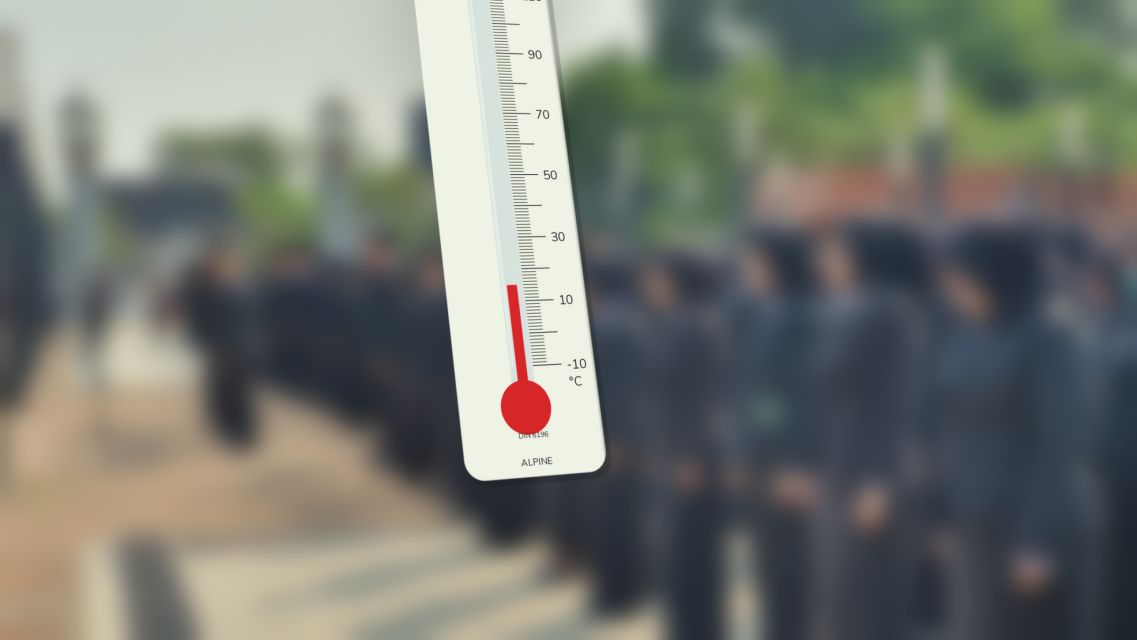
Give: 15 °C
